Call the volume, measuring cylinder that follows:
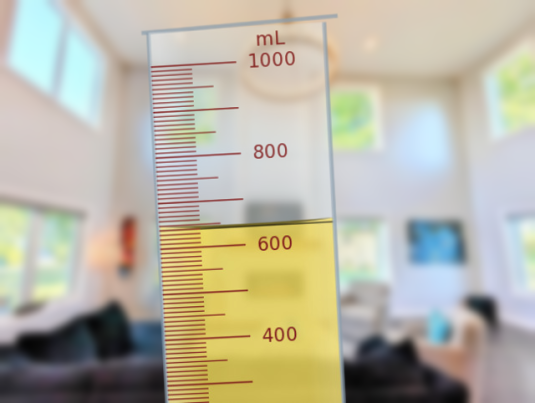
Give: 640 mL
